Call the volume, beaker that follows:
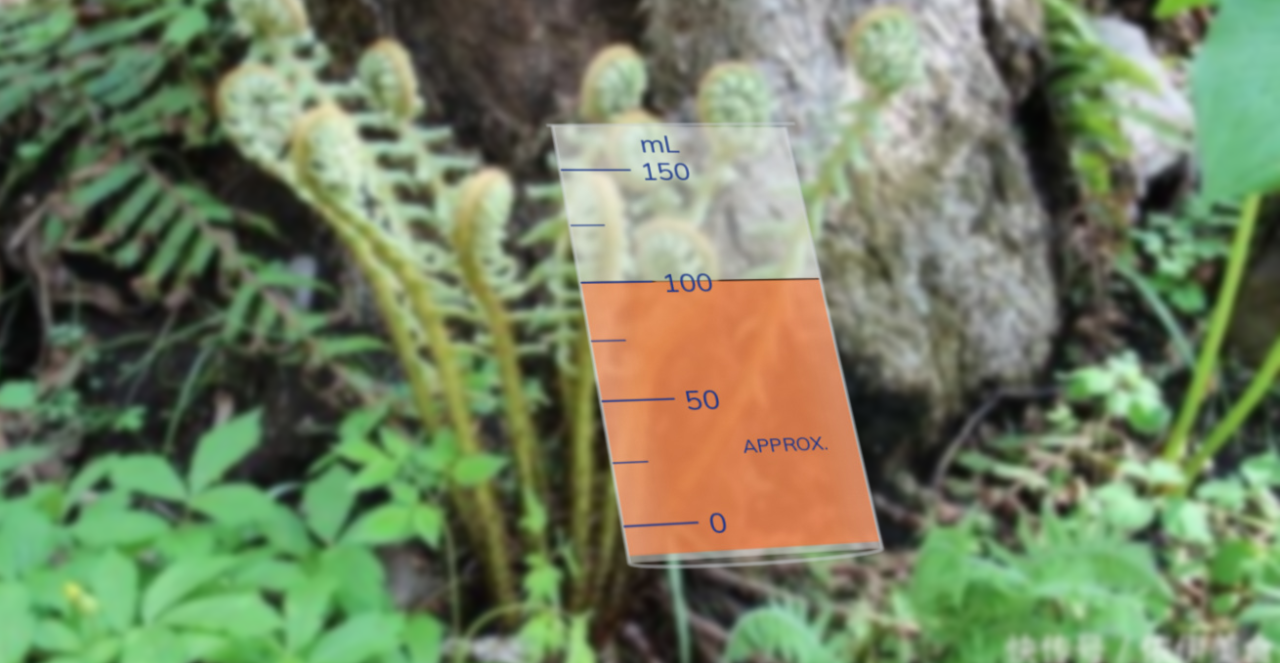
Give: 100 mL
